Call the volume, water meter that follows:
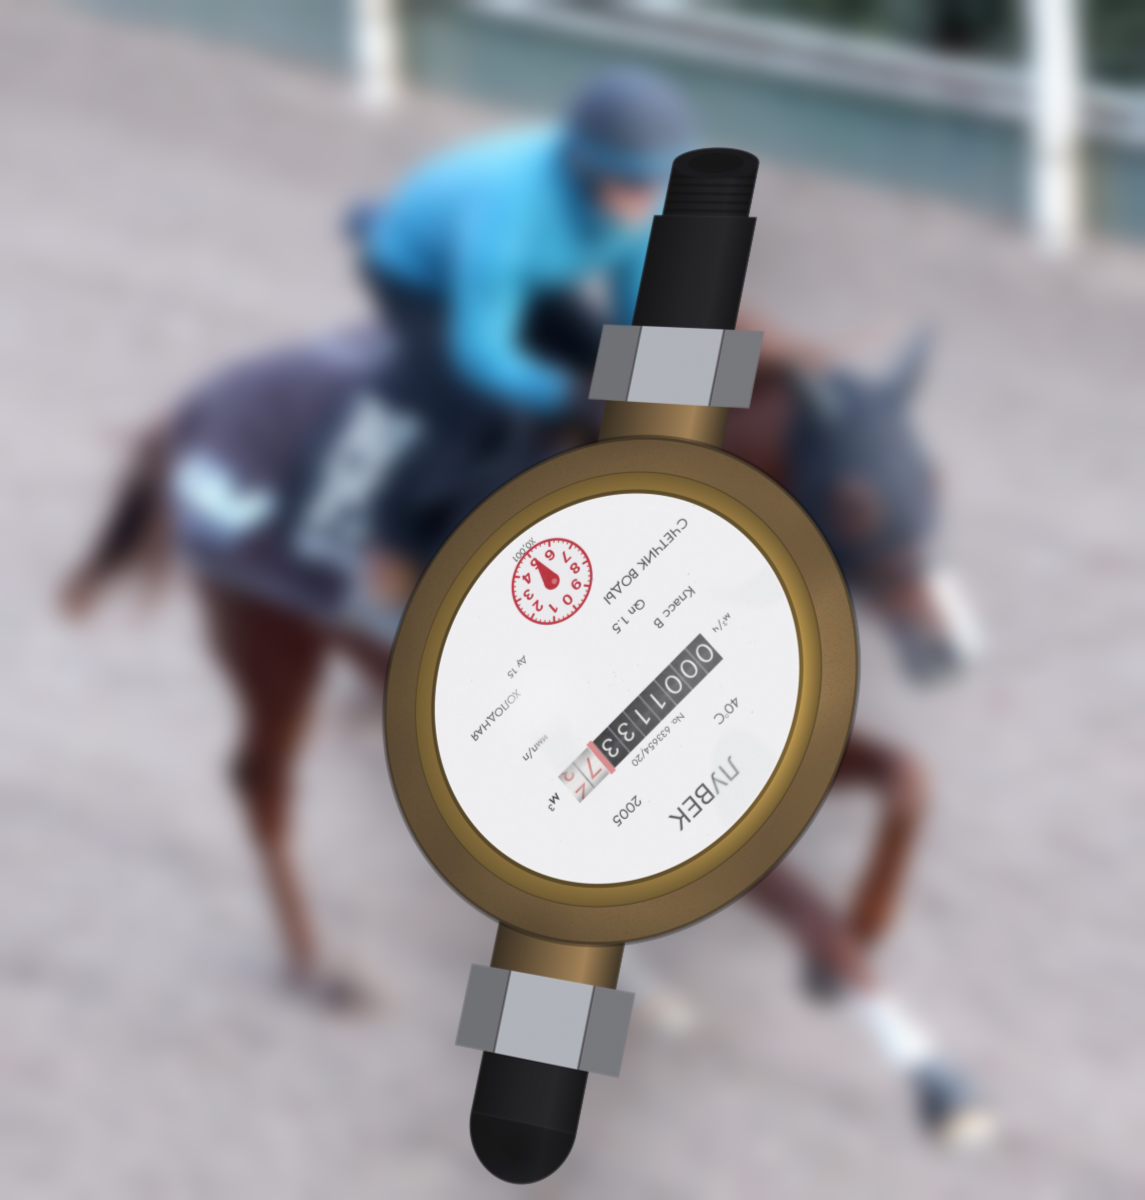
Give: 1133.725 m³
